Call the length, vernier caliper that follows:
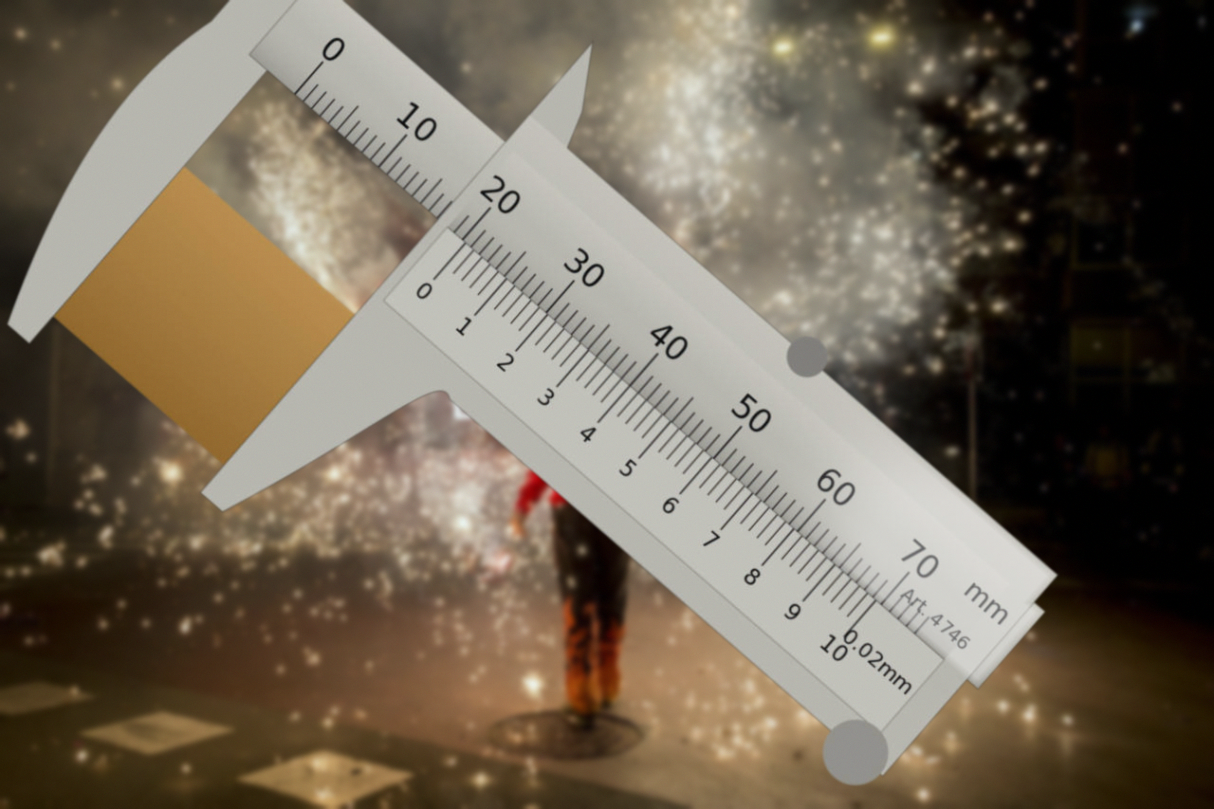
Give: 20.4 mm
